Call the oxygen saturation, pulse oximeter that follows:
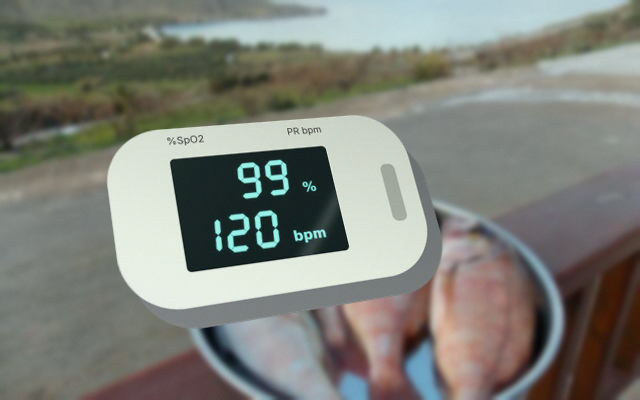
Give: 99 %
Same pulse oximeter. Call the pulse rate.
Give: 120 bpm
